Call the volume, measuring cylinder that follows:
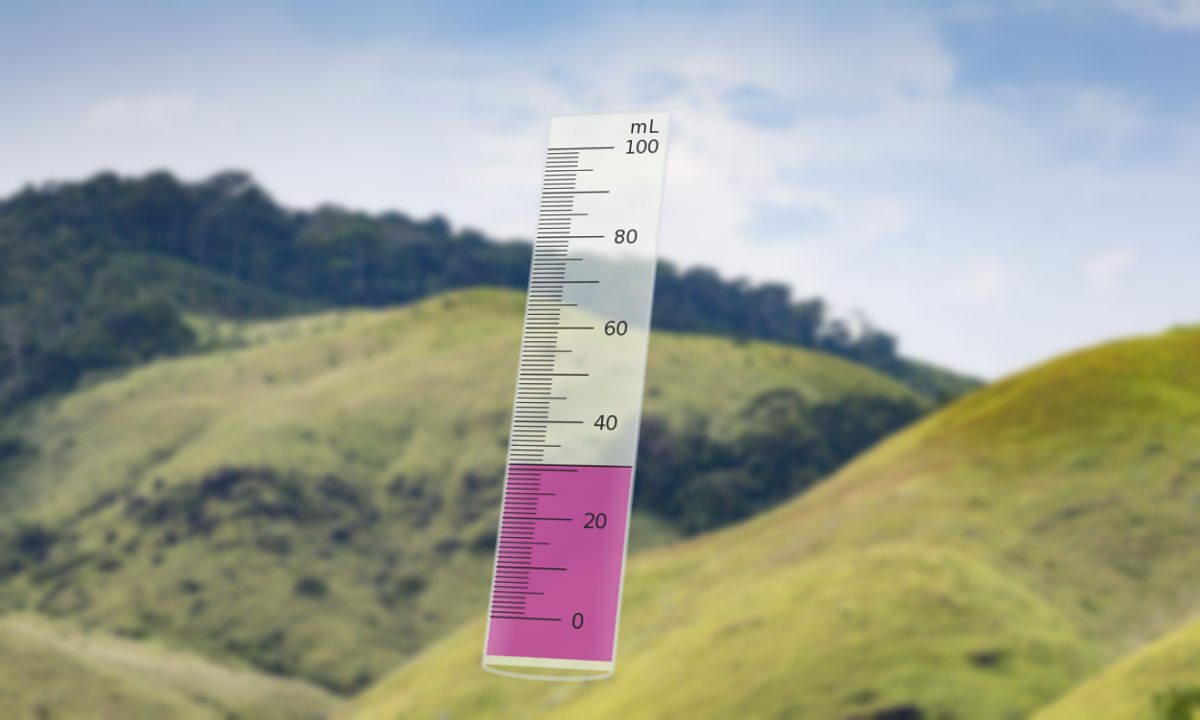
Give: 31 mL
